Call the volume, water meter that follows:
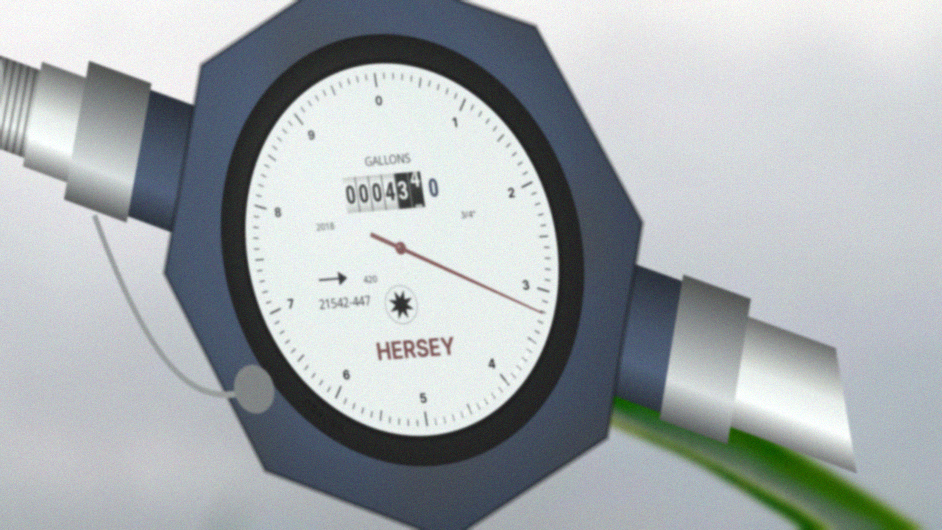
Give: 4343.2 gal
